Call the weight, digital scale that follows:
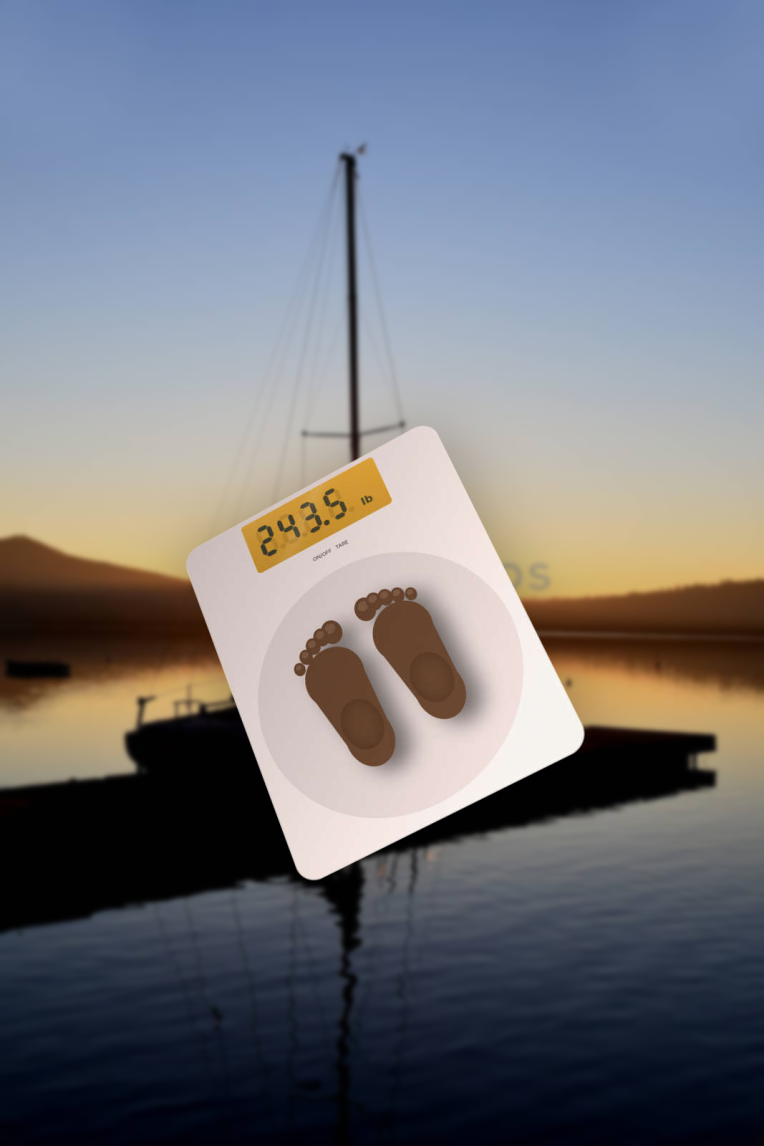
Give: 243.5 lb
